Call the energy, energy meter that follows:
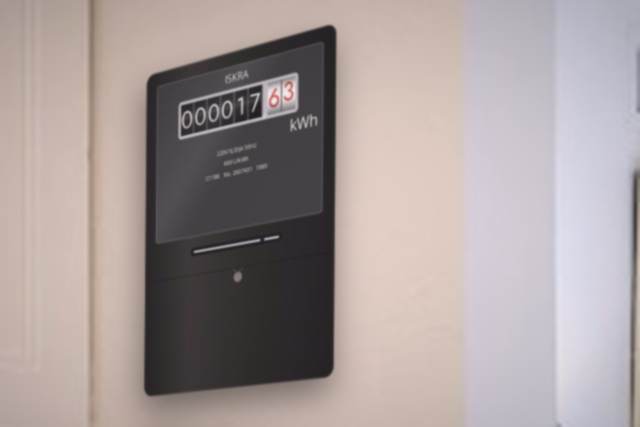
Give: 17.63 kWh
